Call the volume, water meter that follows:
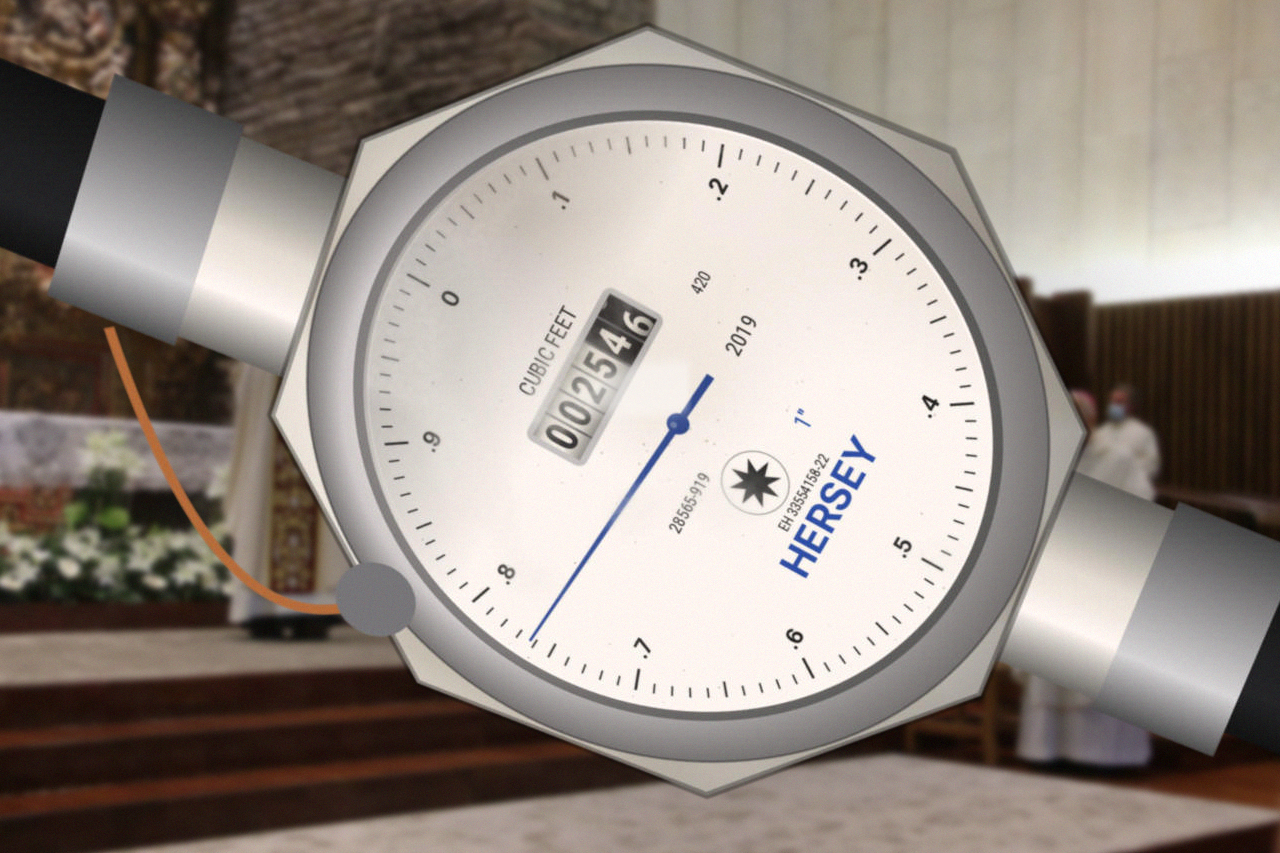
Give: 2545.76 ft³
